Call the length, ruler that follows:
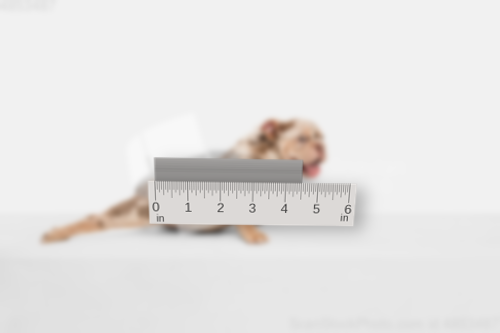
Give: 4.5 in
